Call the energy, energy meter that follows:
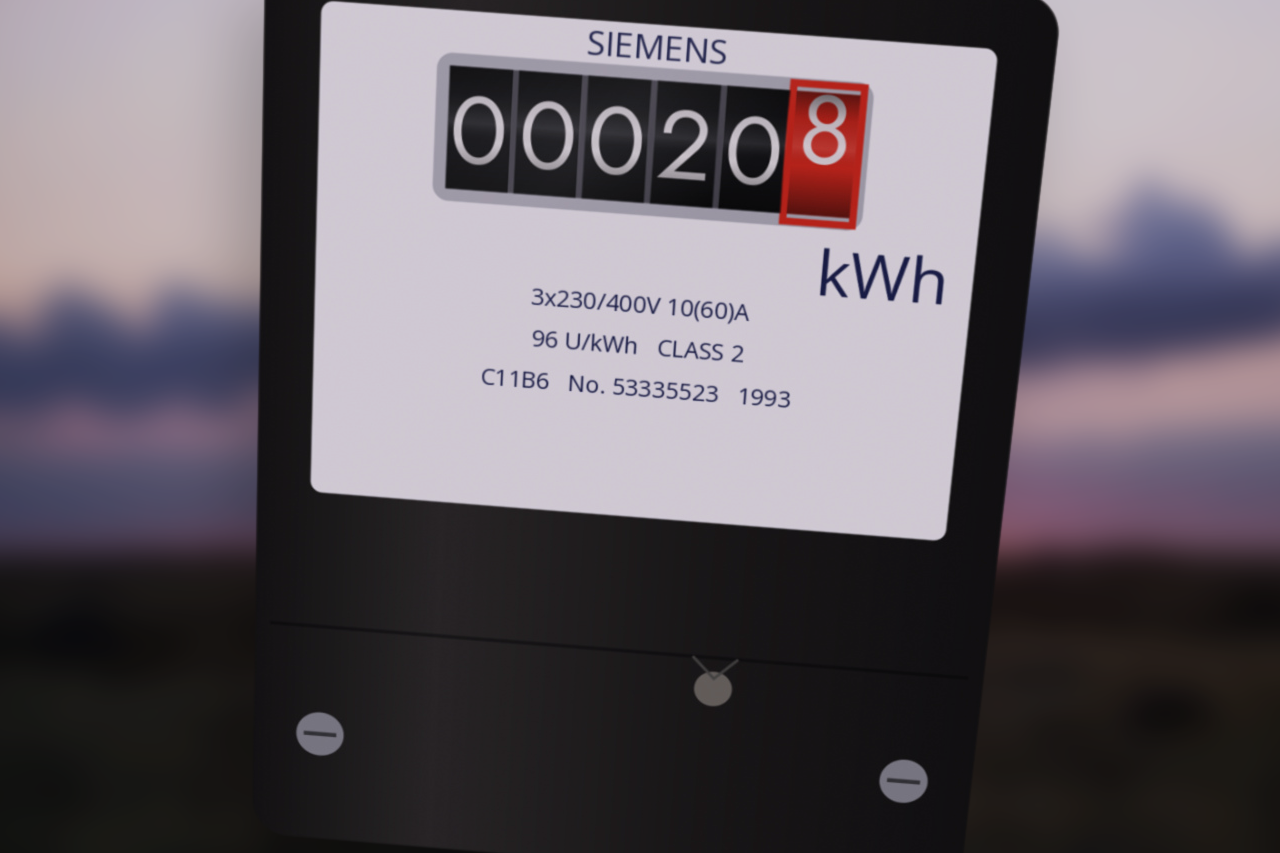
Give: 20.8 kWh
